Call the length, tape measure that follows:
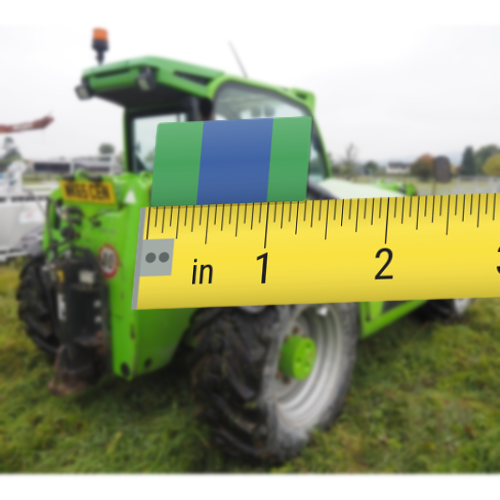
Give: 1.3125 in
